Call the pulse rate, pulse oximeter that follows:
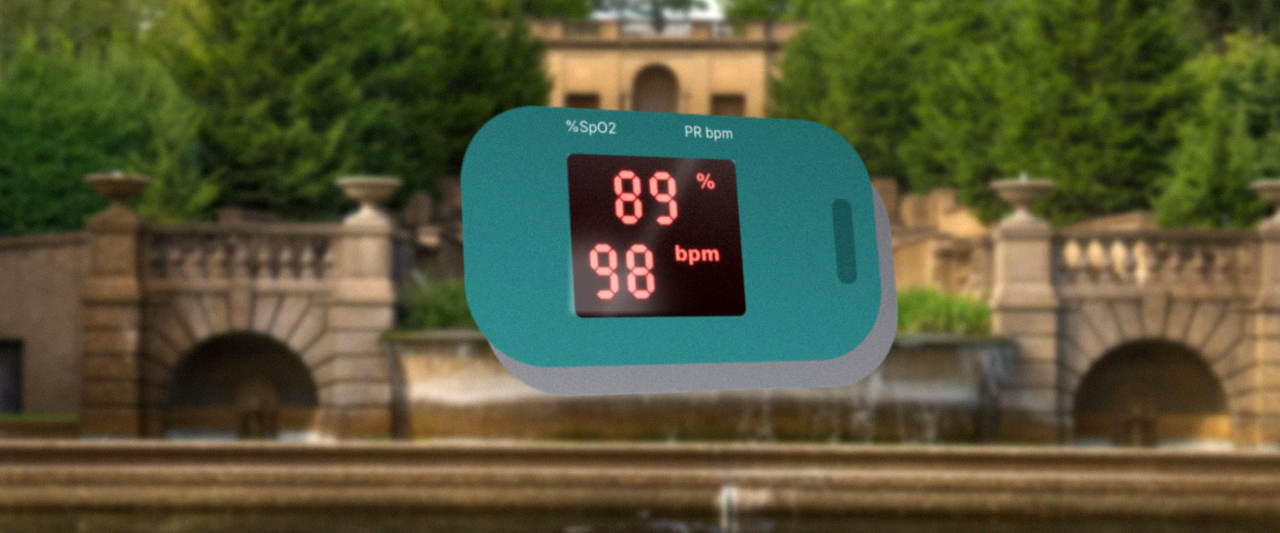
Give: 98 bpm
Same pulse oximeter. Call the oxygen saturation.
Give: 89 %
